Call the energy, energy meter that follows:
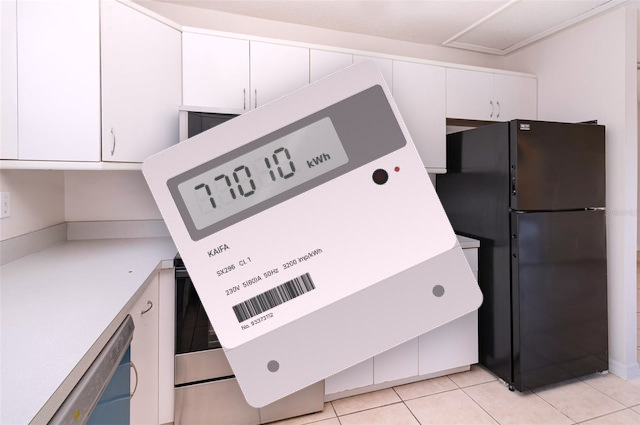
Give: 77010 kWh
